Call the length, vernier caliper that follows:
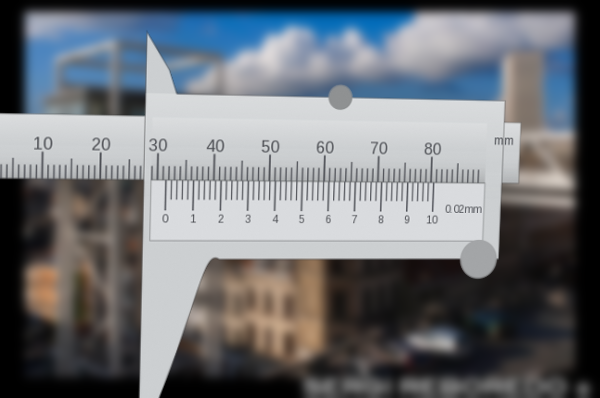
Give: 31.5 mm
